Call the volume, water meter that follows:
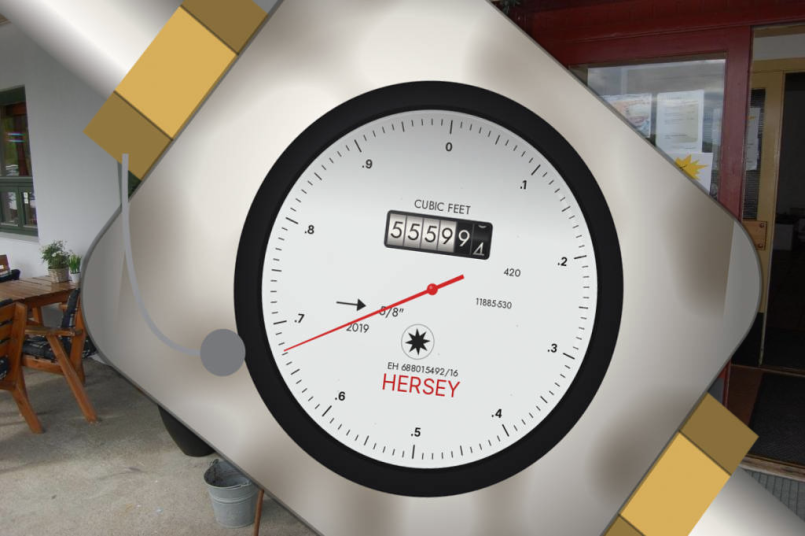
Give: 555993.67 ft³
